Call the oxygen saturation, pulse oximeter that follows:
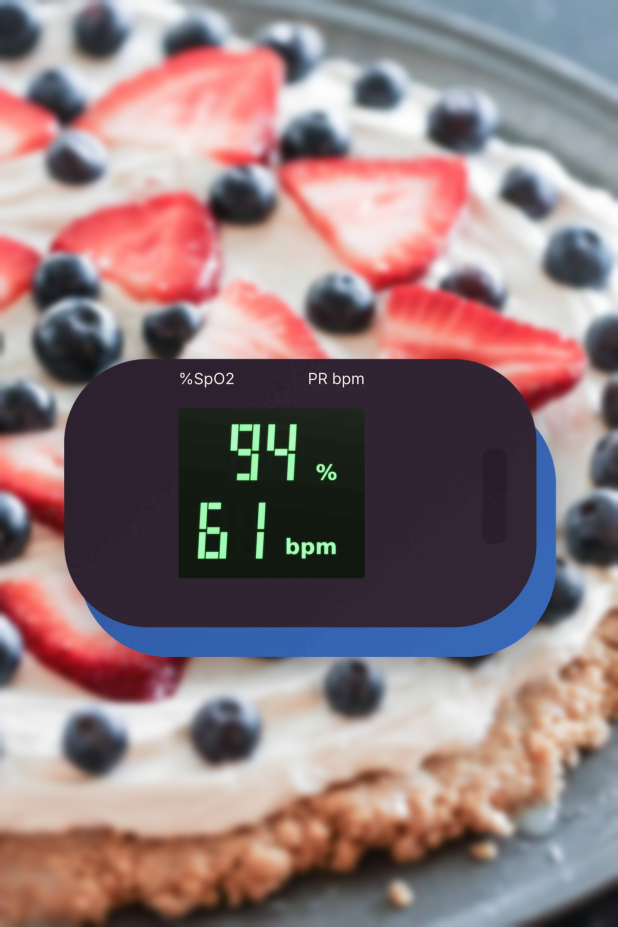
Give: 94 %
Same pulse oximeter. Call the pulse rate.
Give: 61 bpm
